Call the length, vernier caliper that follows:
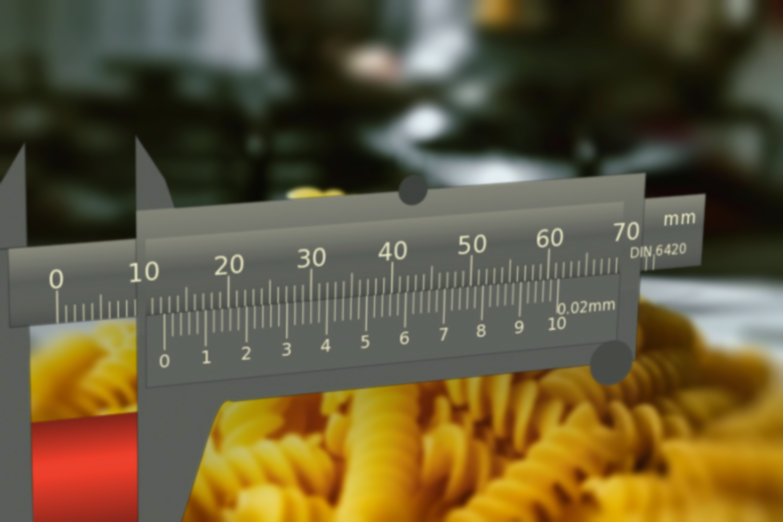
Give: 12.4 mm
